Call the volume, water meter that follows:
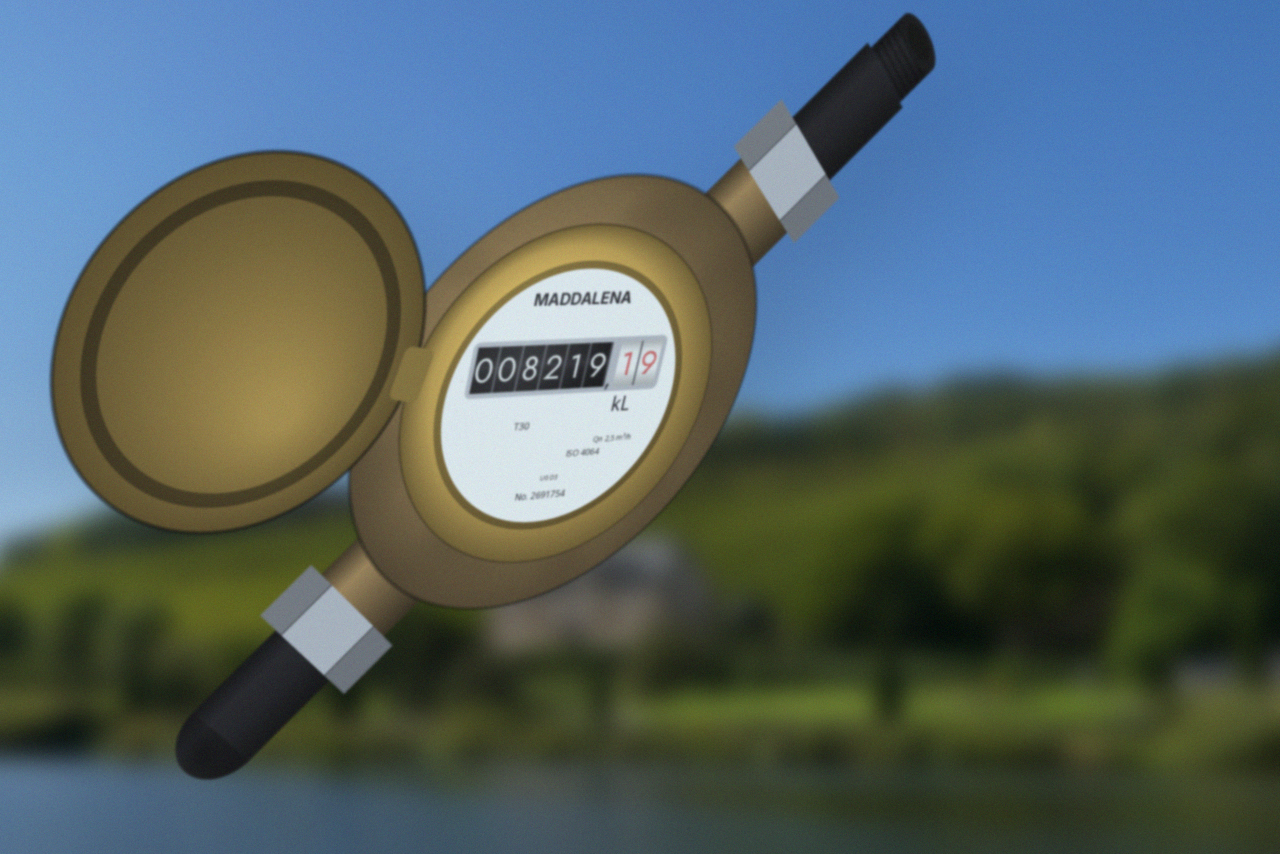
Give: 8219.19 kL
